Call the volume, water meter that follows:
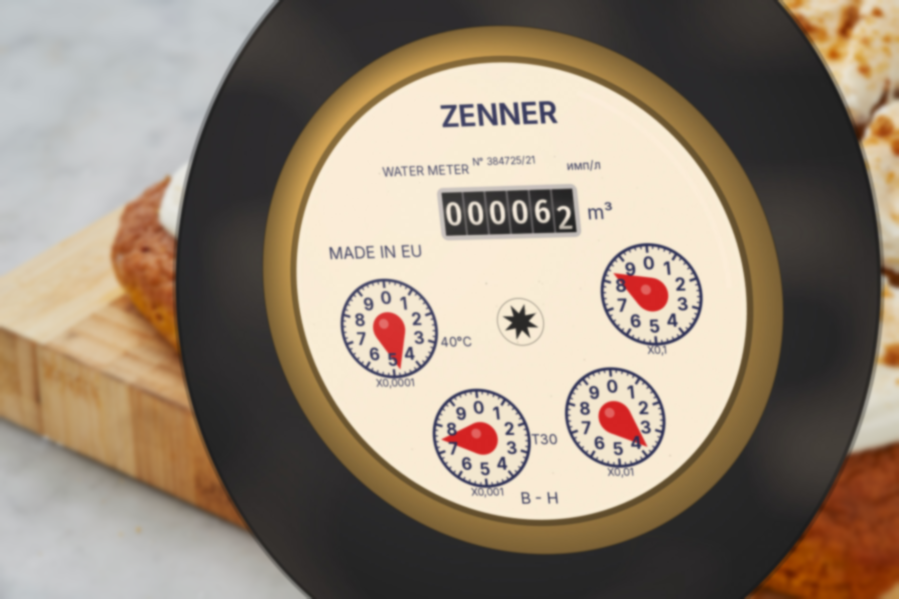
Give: 61.8374 m³
